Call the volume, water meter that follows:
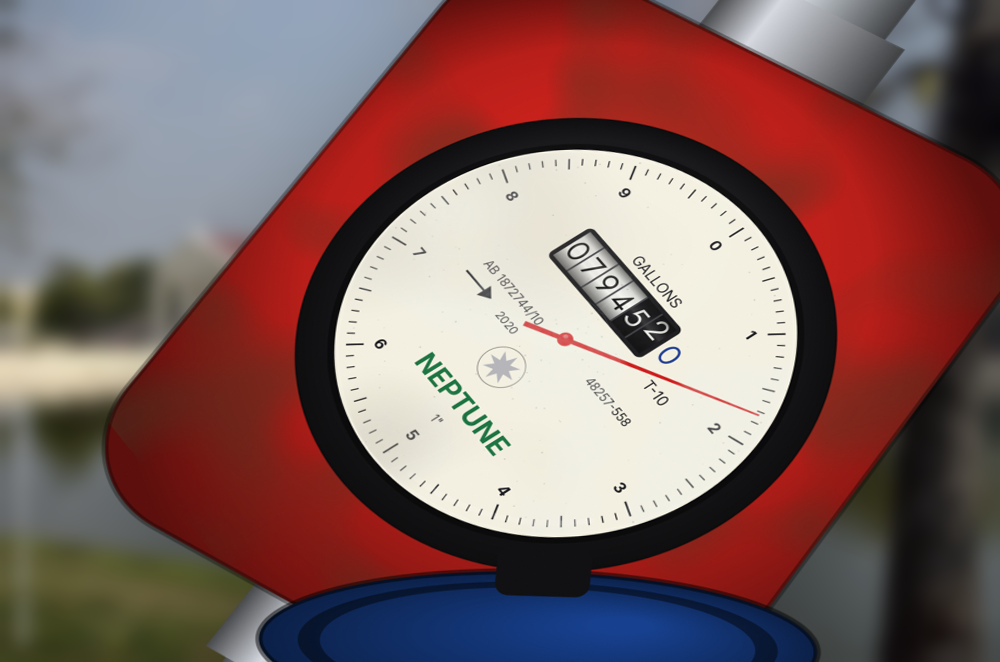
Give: 794521.7 gal
